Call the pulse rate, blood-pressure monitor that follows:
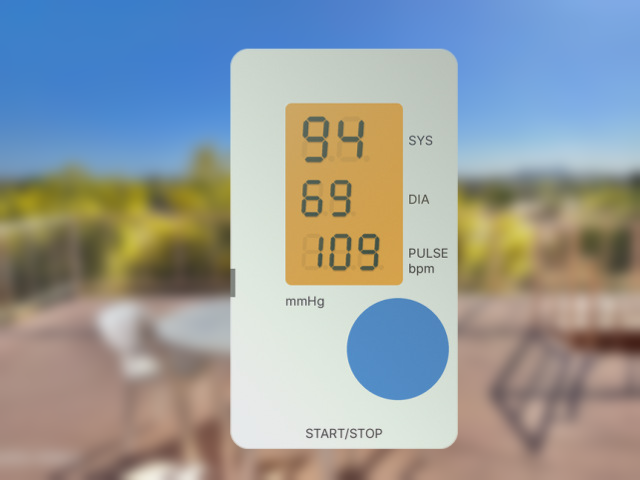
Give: 109 bpm
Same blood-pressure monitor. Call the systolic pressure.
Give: 94 mmHg
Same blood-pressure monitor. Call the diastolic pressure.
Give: 69 mmHg
